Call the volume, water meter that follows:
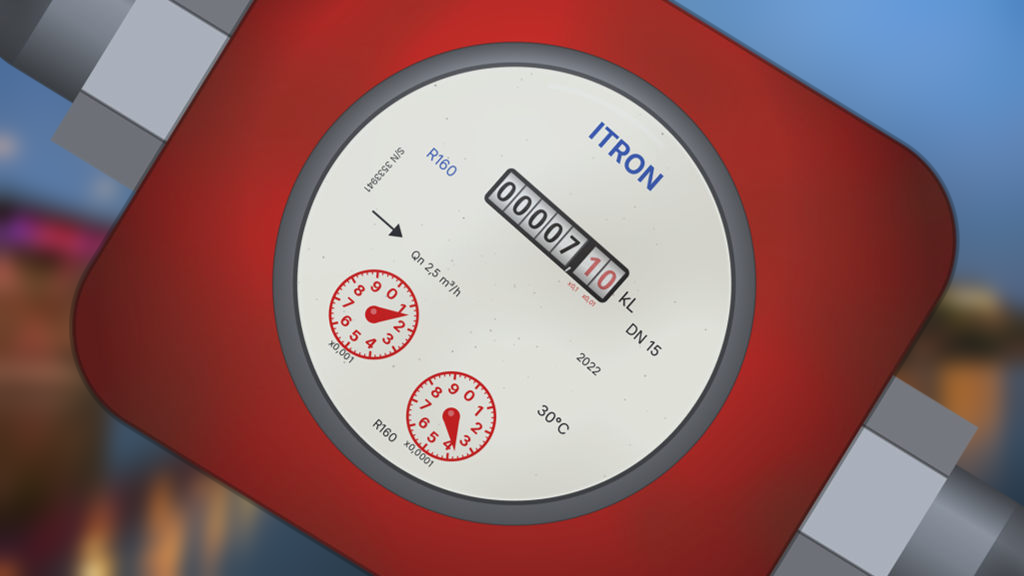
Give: 7.1013 kL
